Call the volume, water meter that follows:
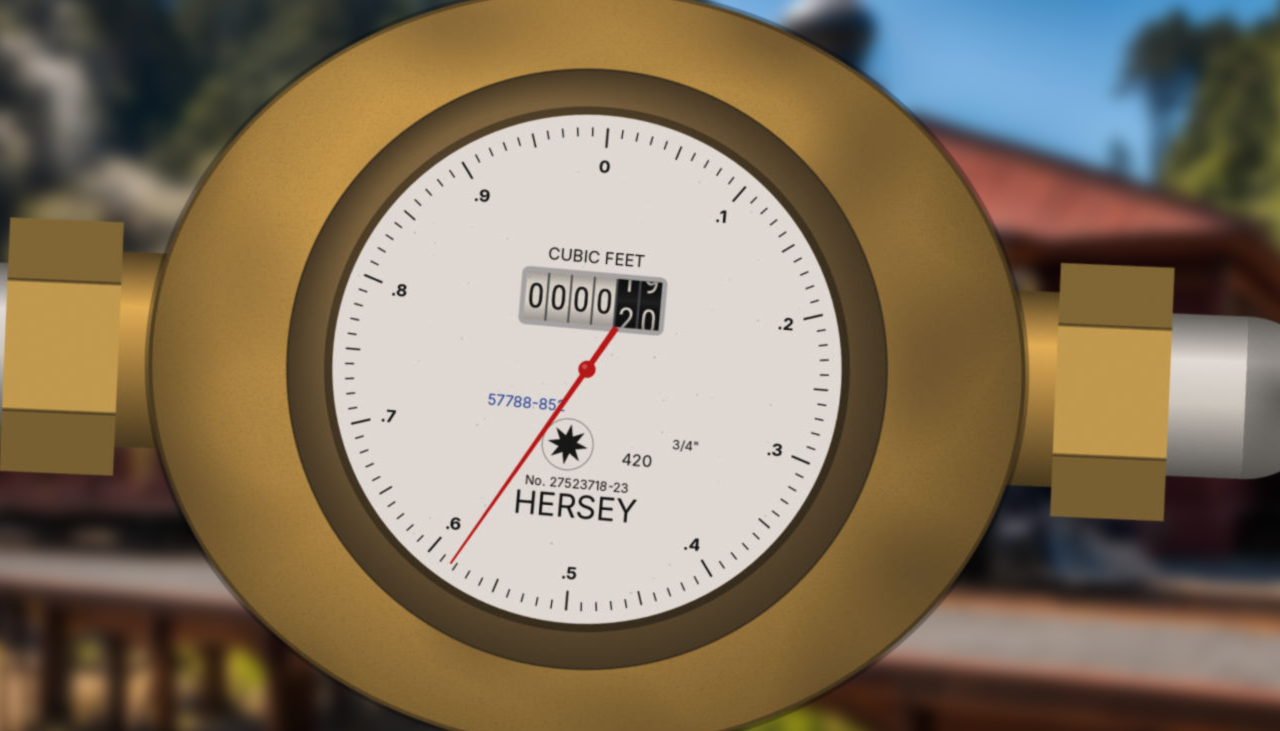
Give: 19.58 ft³
